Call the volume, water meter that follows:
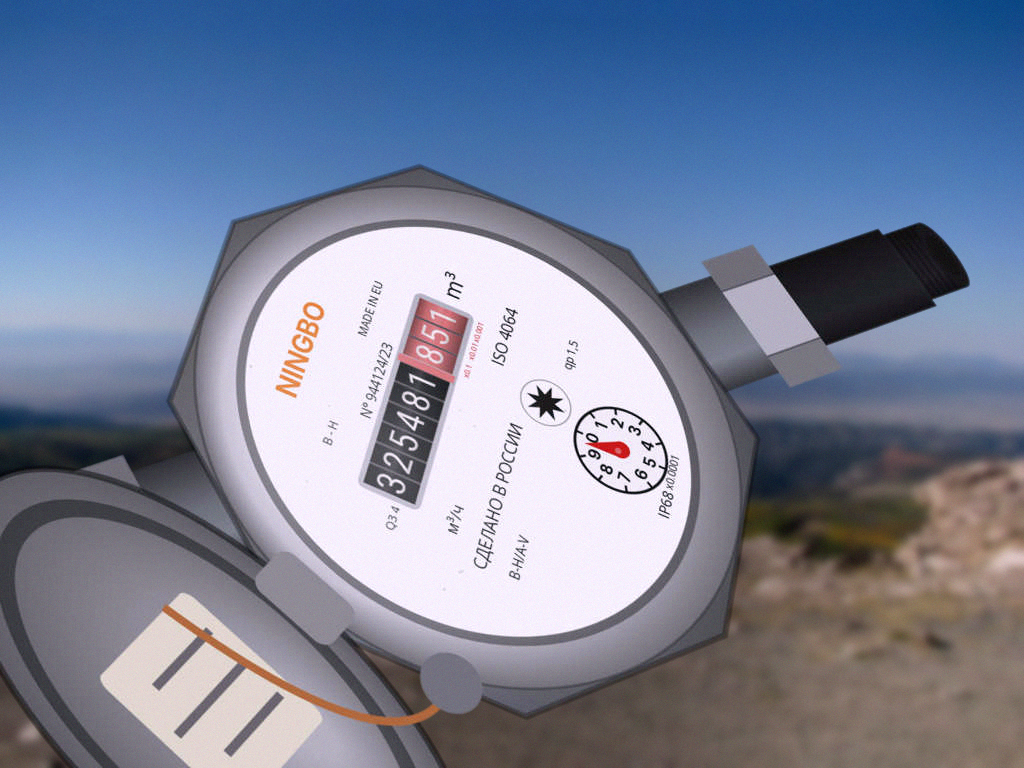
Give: 325481.8509 m³
